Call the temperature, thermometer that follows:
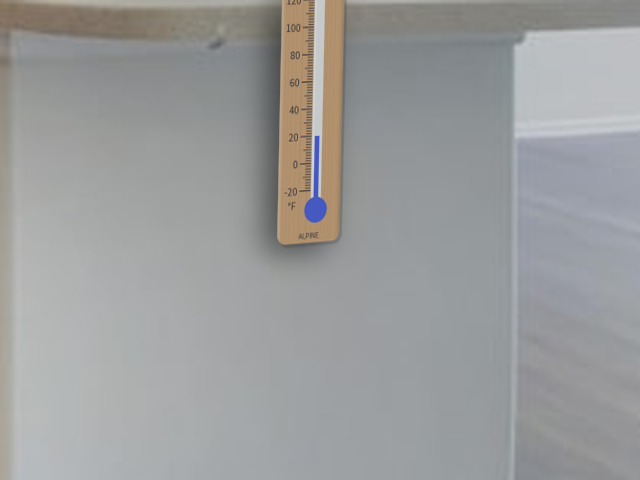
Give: 20 °F
